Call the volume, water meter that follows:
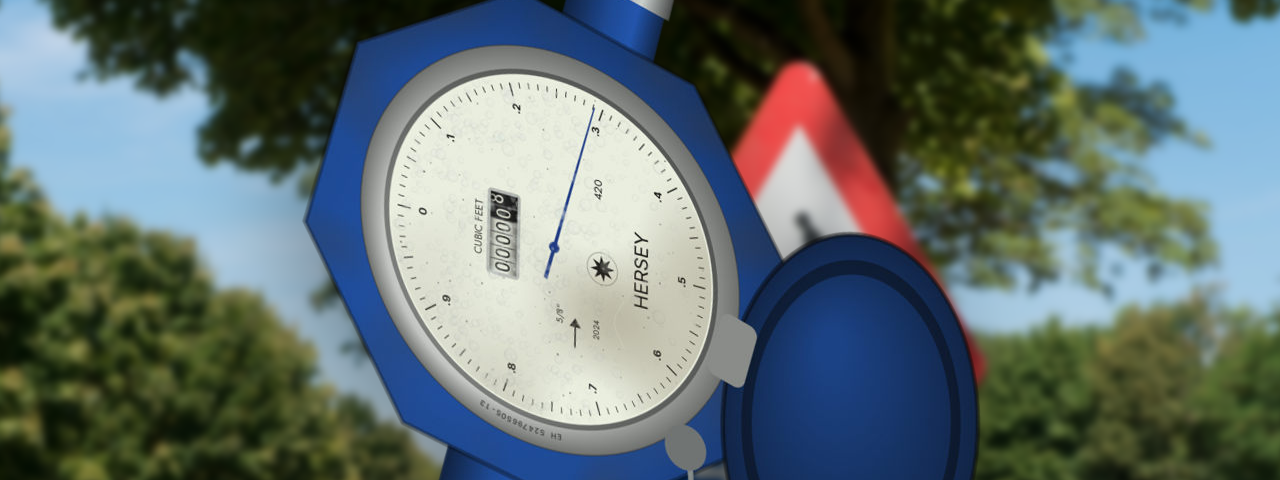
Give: 8.29 ft³
